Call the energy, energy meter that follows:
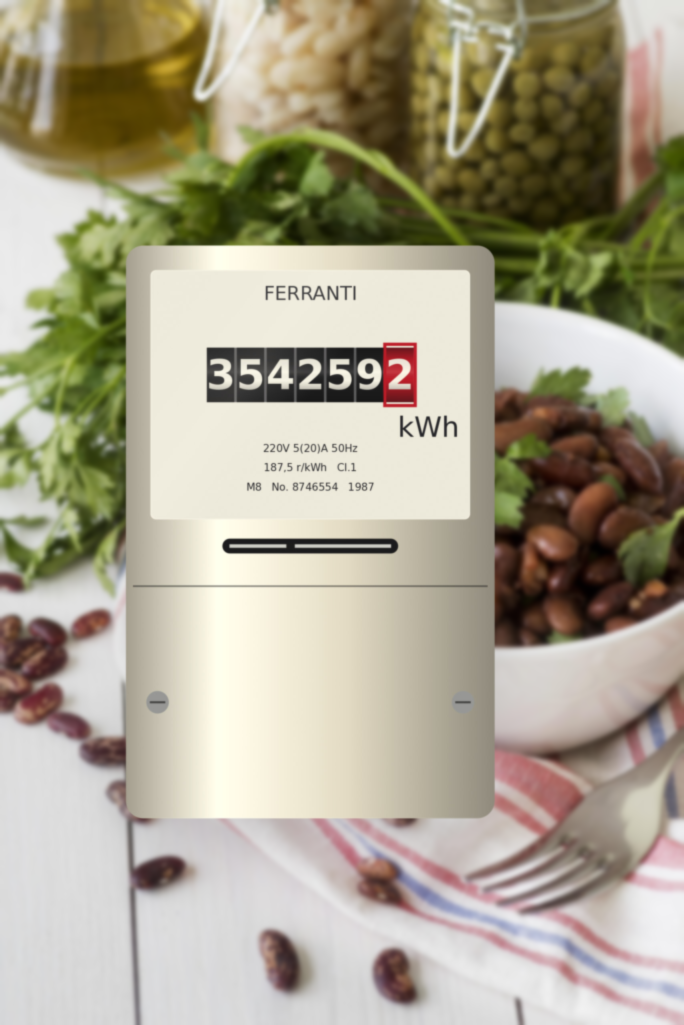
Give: 354259.2 kWh
